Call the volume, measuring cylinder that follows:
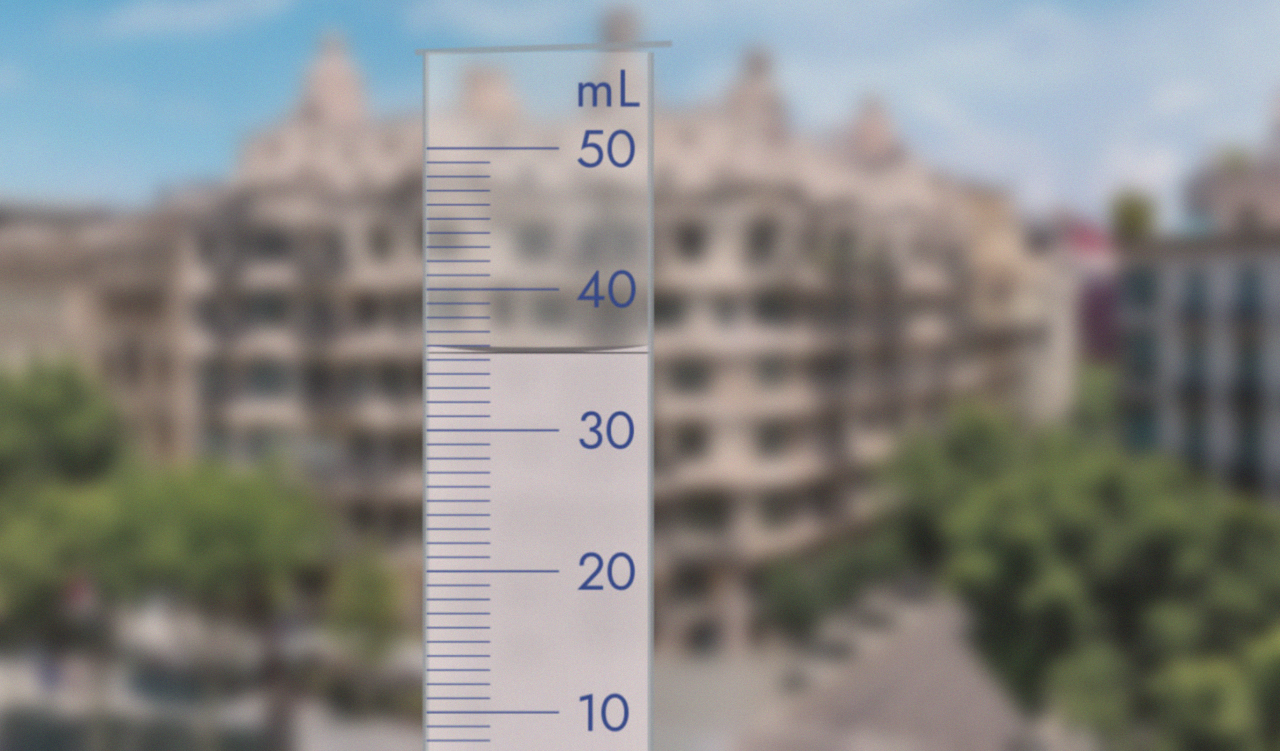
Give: 35.5 mL
